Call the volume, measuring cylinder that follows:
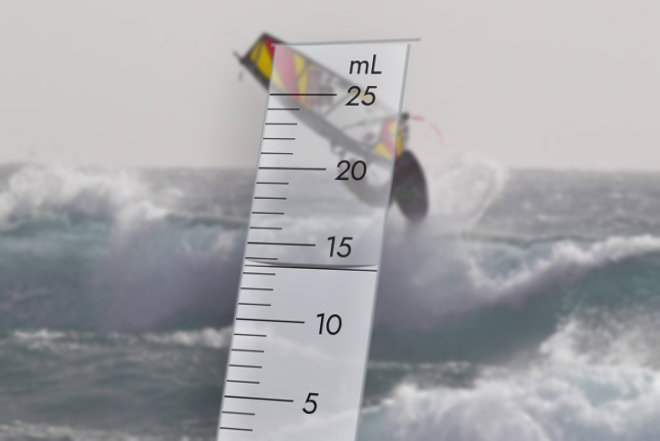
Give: 13.5 mL
